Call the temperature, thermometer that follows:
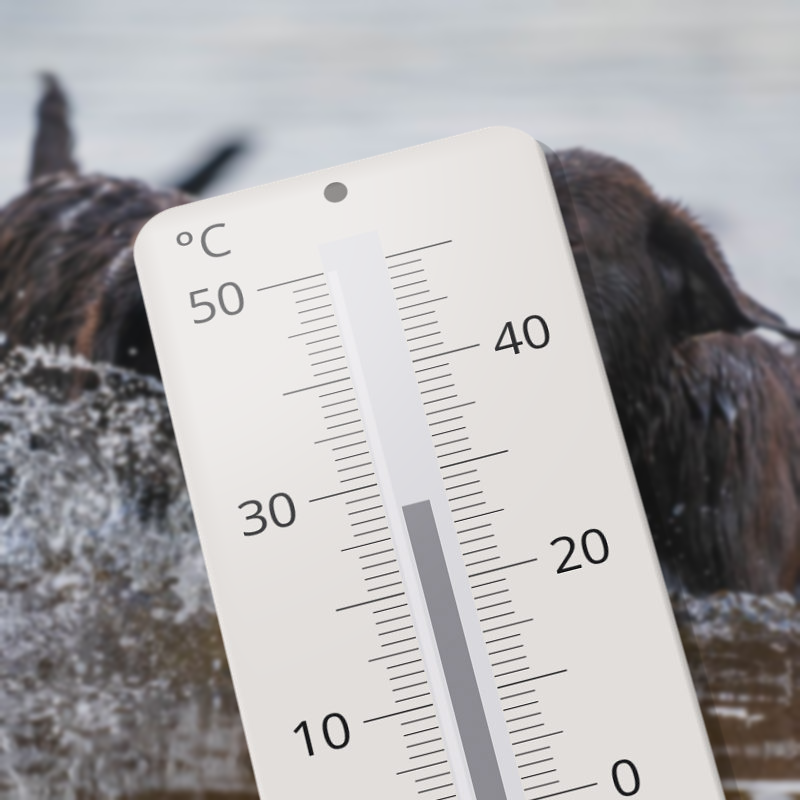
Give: 27.5 °C
